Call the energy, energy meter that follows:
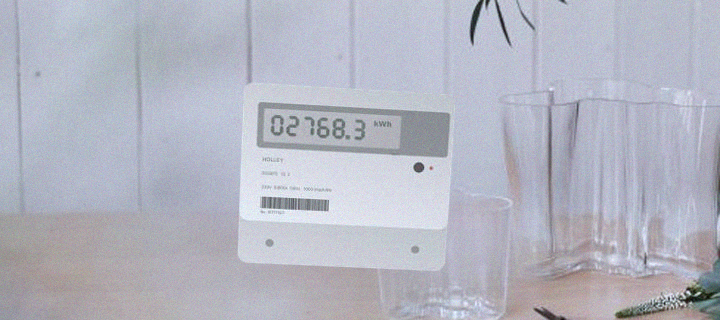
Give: 2768.3 kWh
